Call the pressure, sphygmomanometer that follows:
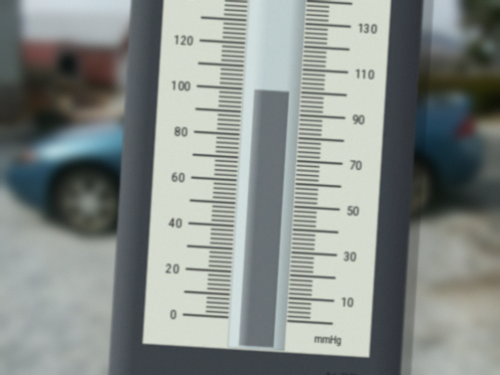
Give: 100 mmHg
